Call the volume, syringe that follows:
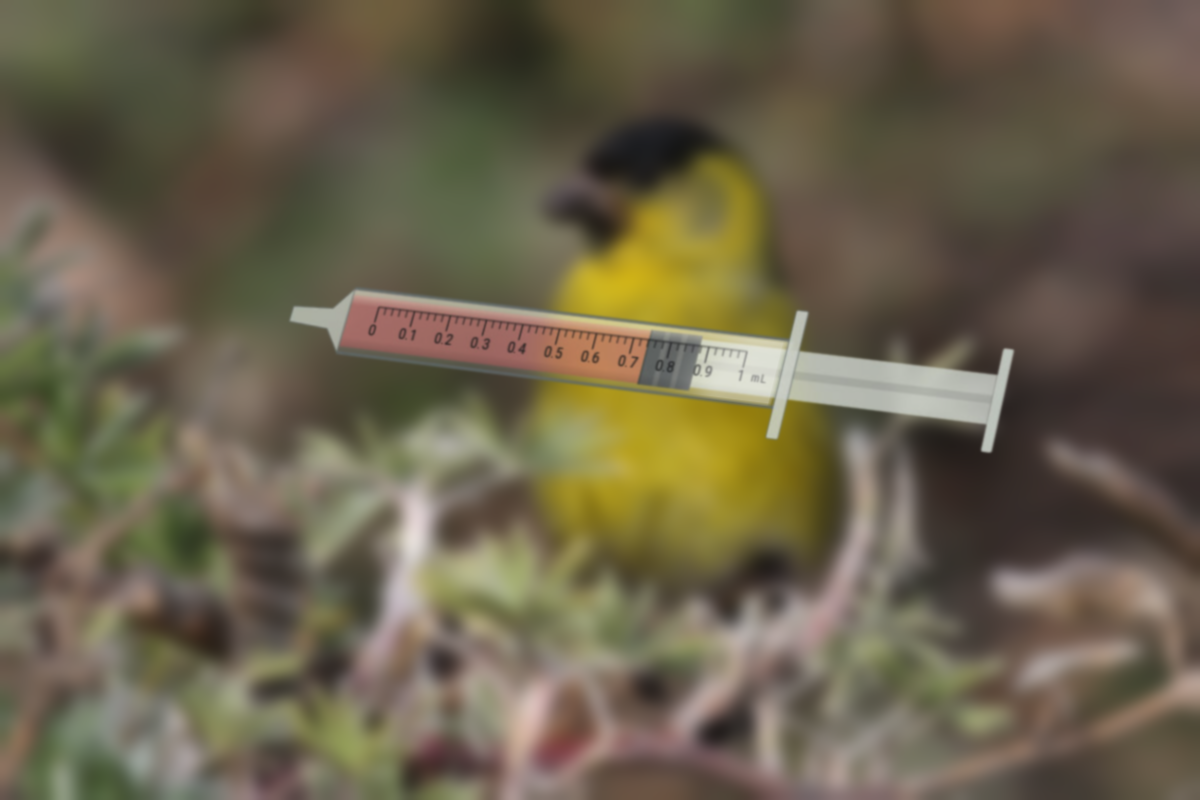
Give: 0.74 mL
